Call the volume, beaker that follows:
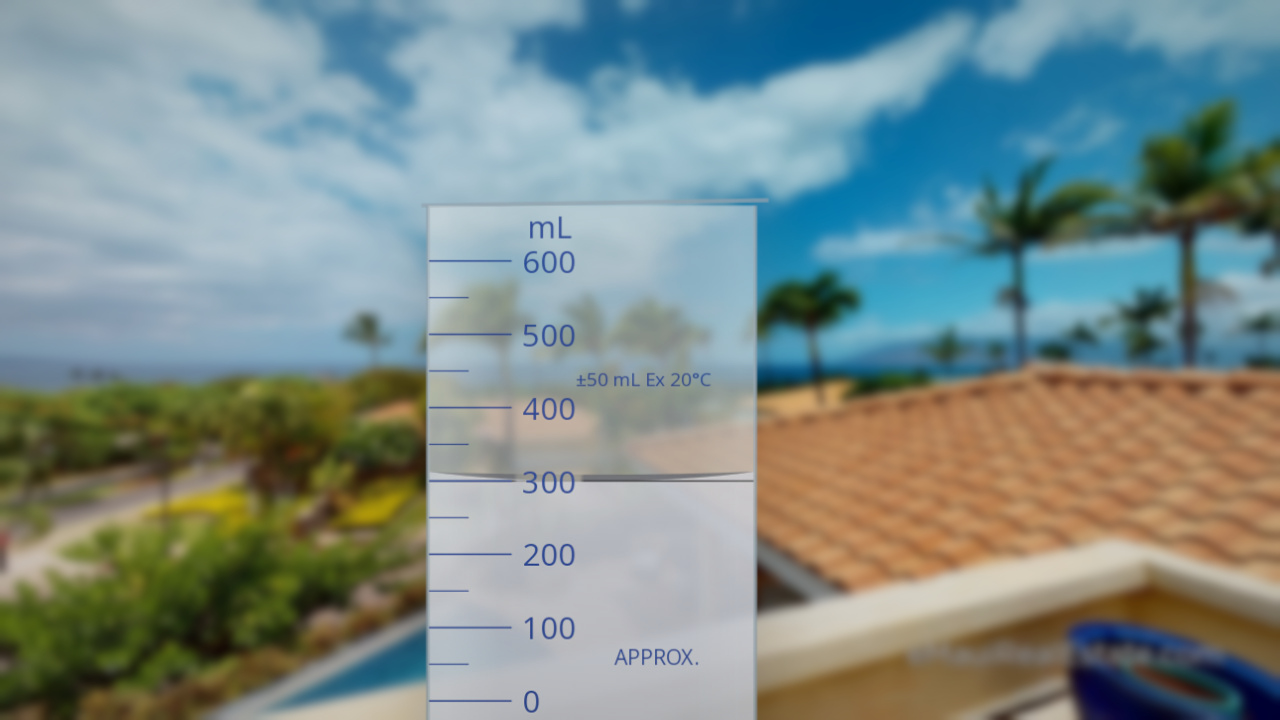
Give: 300 mL
